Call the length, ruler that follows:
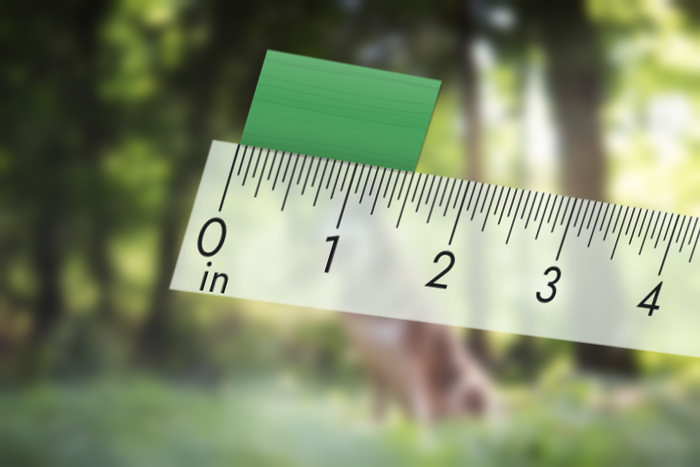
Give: 1.5 in
